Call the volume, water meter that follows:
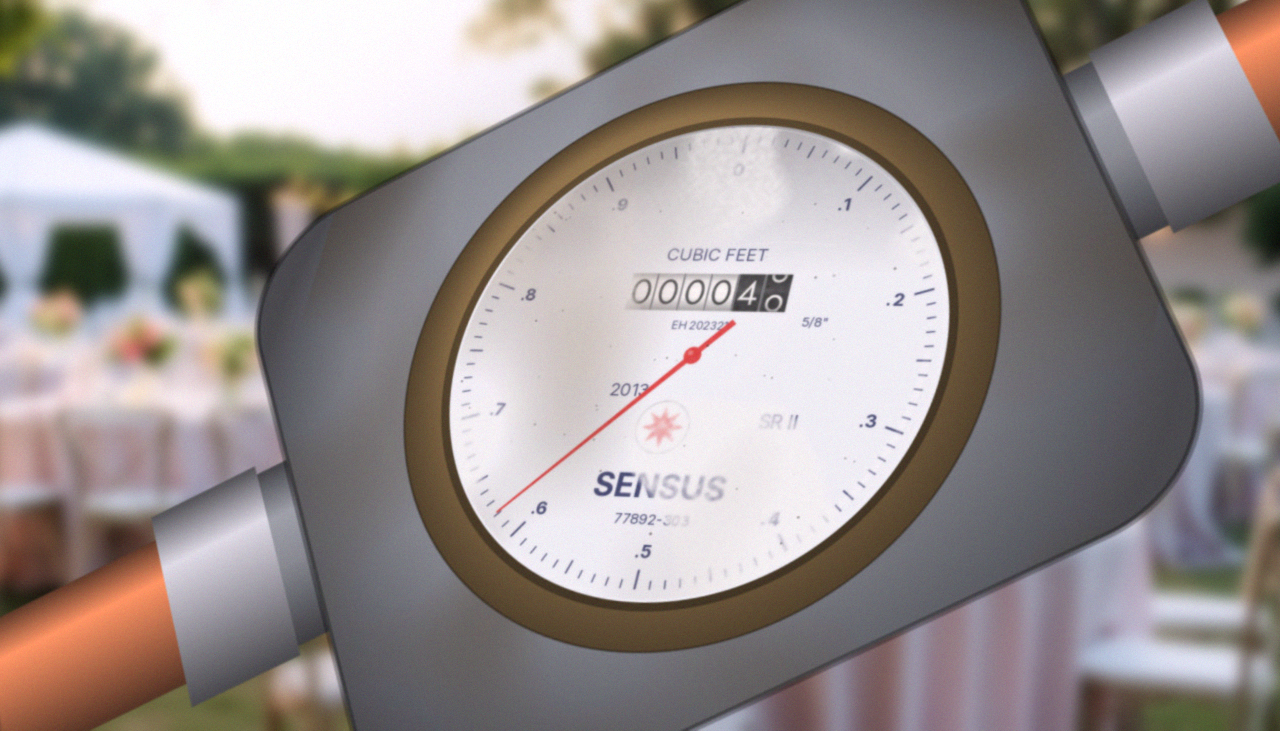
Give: 48.62 ft³
